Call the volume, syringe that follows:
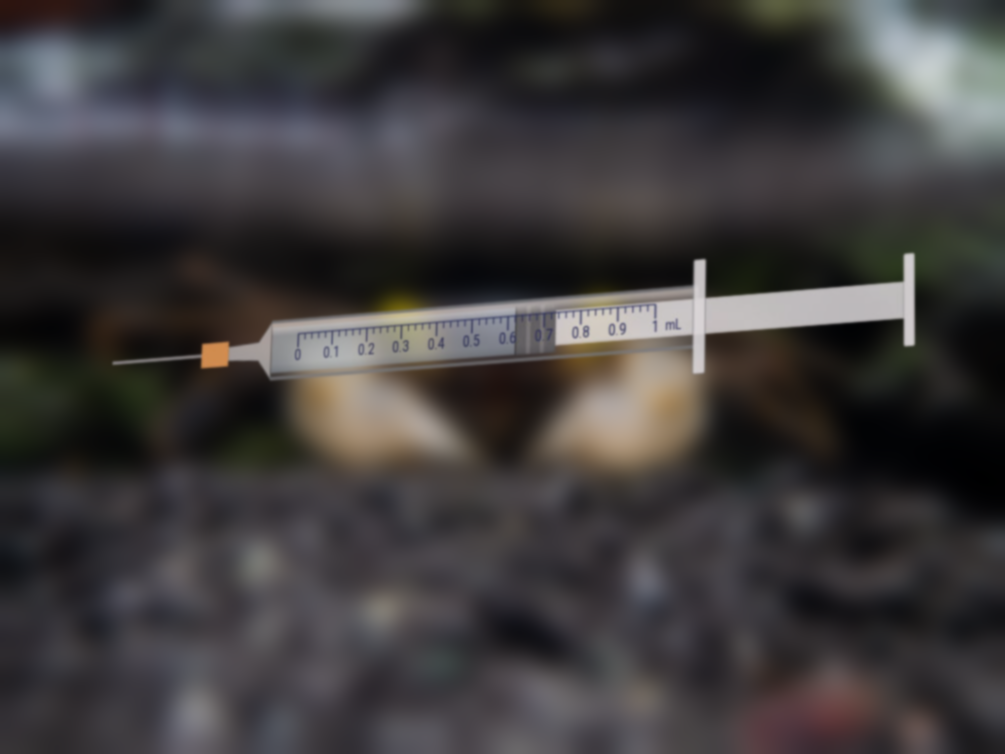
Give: 0.62 mL
